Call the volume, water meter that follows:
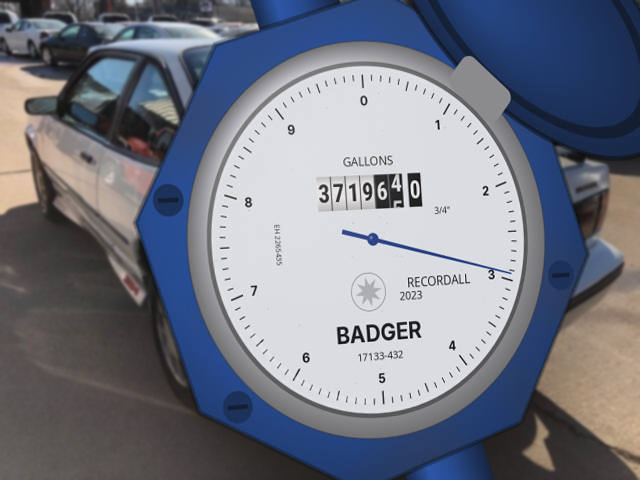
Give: 3719642.9 gal
